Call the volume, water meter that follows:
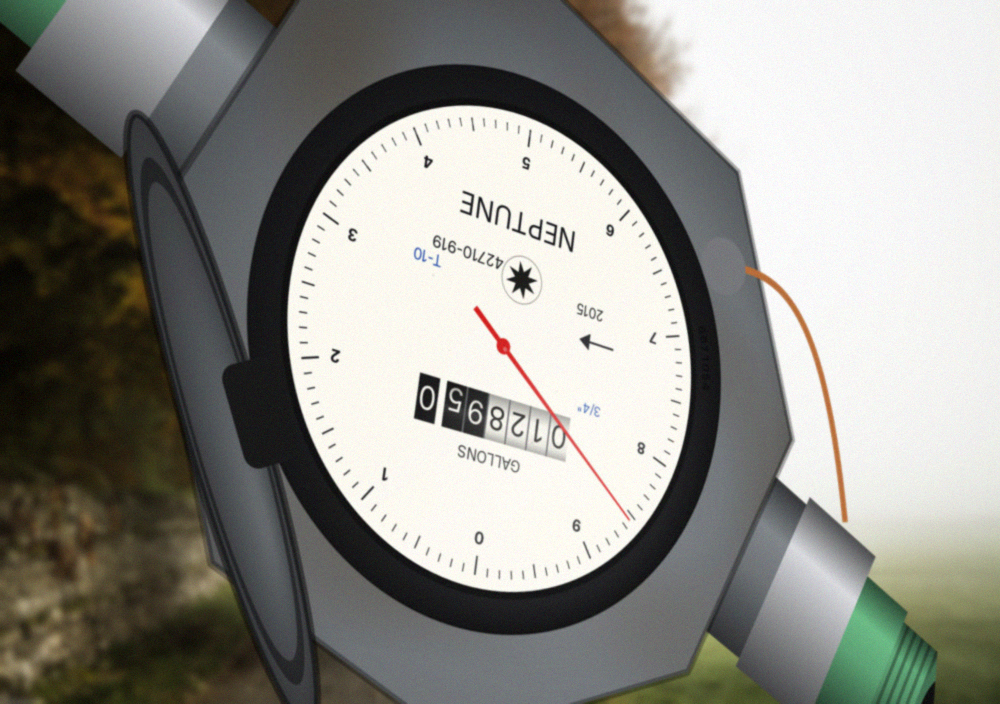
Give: 128948.5 gal
